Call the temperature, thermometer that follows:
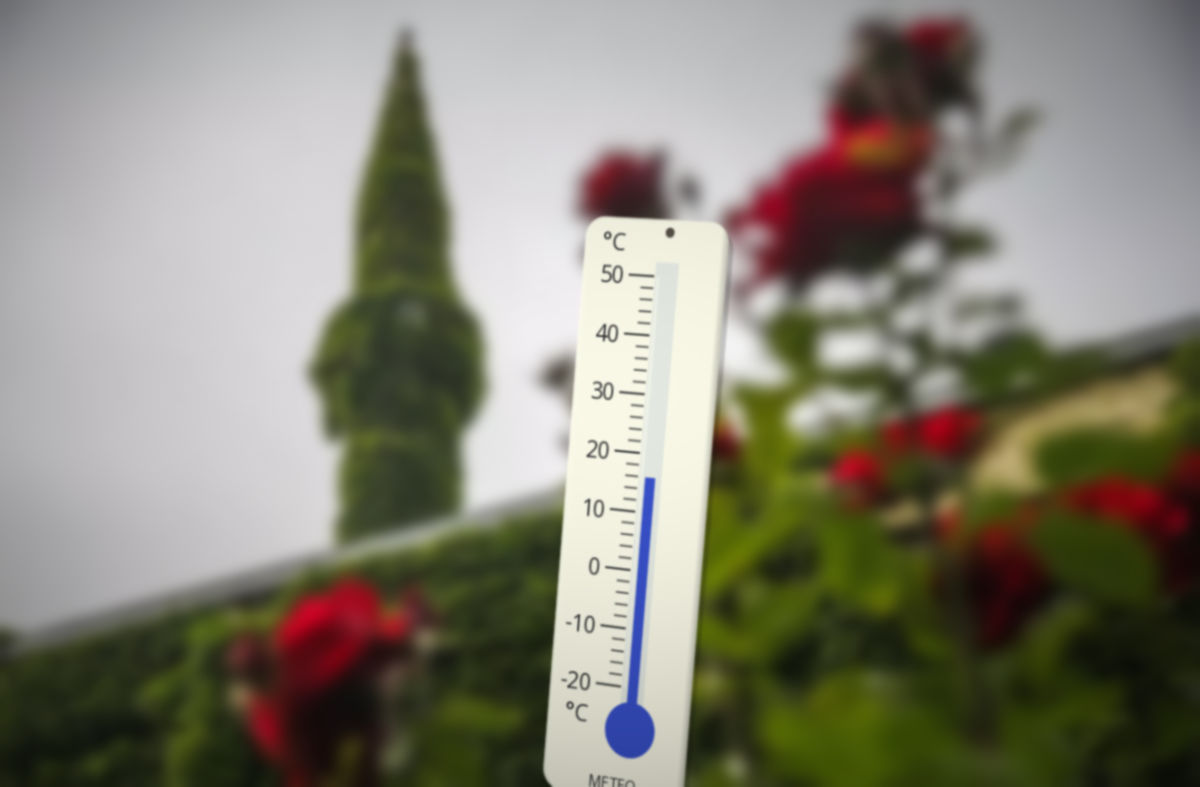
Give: 16 °C
